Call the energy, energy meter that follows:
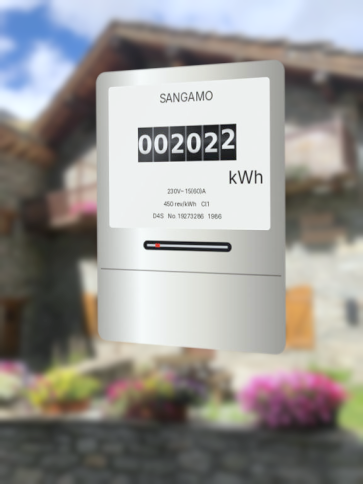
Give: 2022 kWh
